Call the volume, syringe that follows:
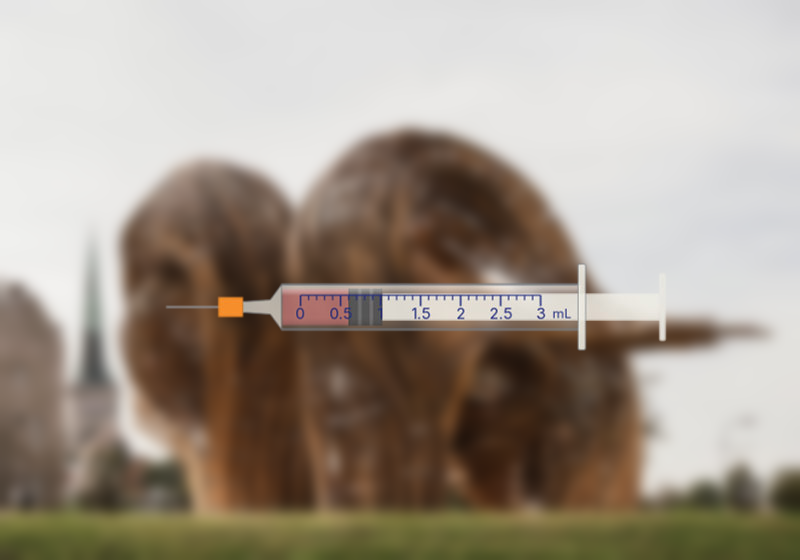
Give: 0.6 mL
